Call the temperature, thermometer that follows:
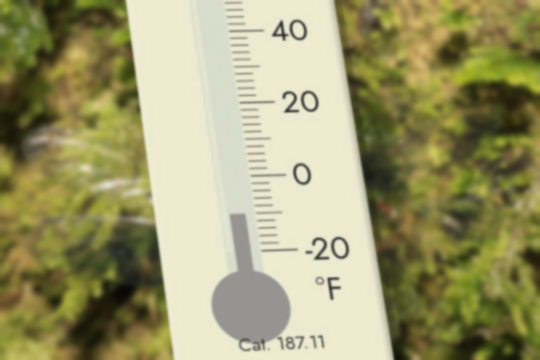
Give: -10 °F
